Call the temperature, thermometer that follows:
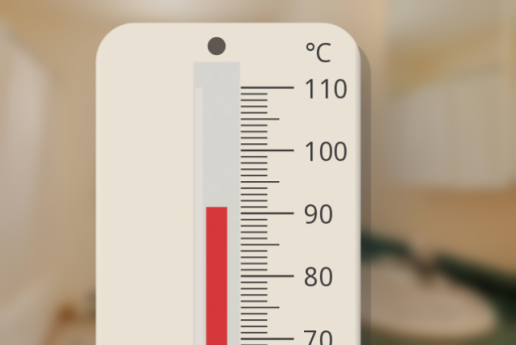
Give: 91 °C
